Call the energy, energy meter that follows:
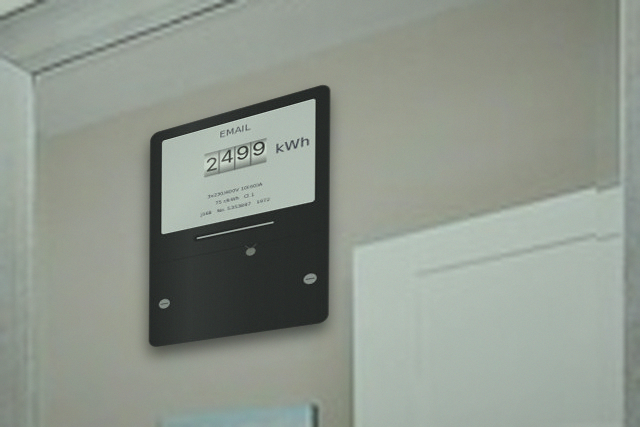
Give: 2499 kWh
